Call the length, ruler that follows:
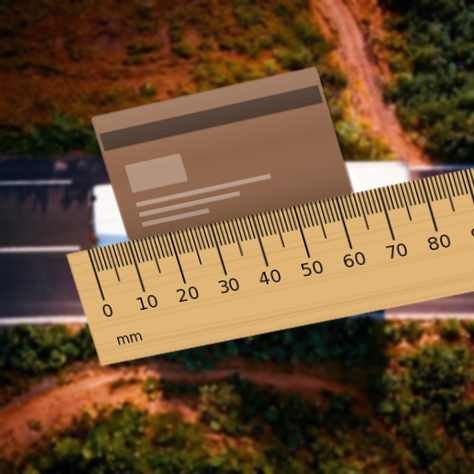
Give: 54 mm
